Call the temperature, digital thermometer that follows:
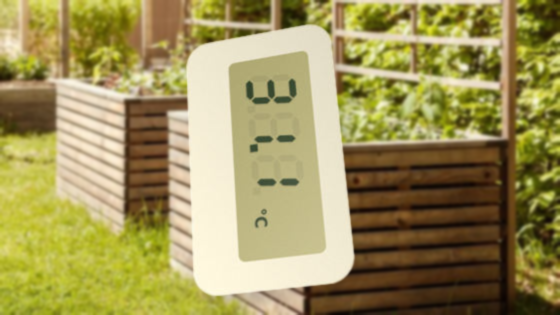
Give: 31.1 °C
